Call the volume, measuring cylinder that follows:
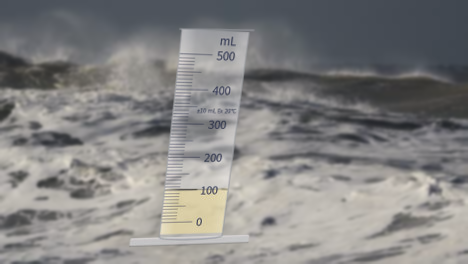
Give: 100 mL
